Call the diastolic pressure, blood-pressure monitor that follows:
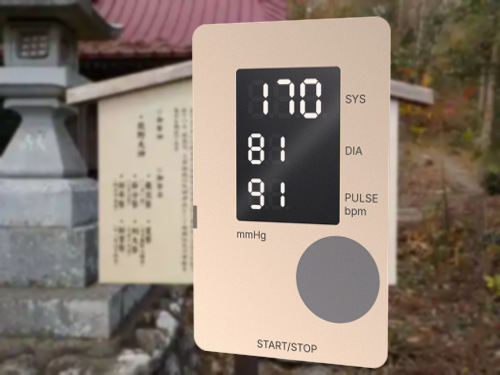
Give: 81 mmHg
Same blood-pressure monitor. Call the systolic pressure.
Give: 170 mmHg
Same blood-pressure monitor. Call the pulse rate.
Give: 91 bpm
